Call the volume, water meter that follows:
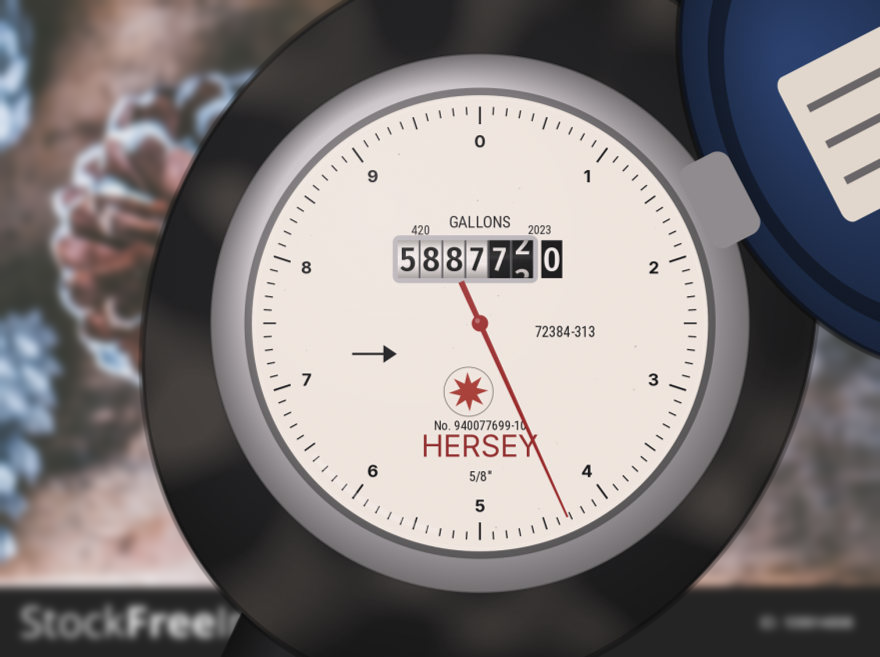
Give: 5887724.3 gal
